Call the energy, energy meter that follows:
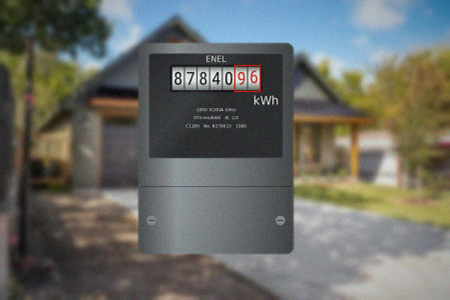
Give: 87840.96 kWh
